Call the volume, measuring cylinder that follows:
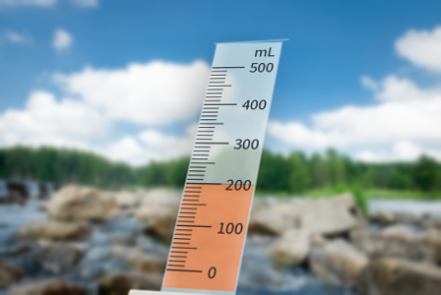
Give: 200 mL
